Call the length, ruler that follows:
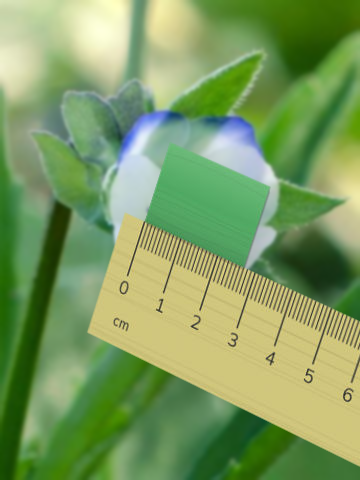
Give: 2.7 cm
